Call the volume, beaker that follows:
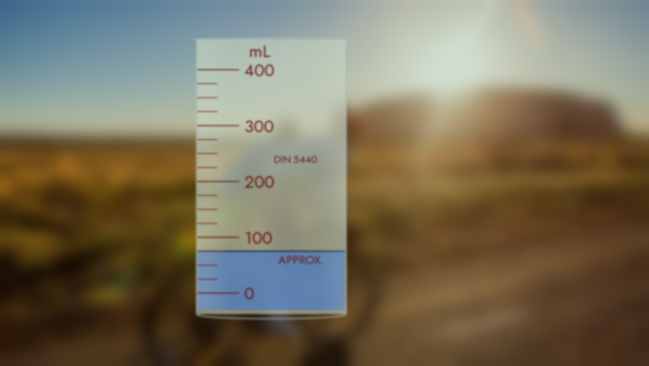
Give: 75 mL
